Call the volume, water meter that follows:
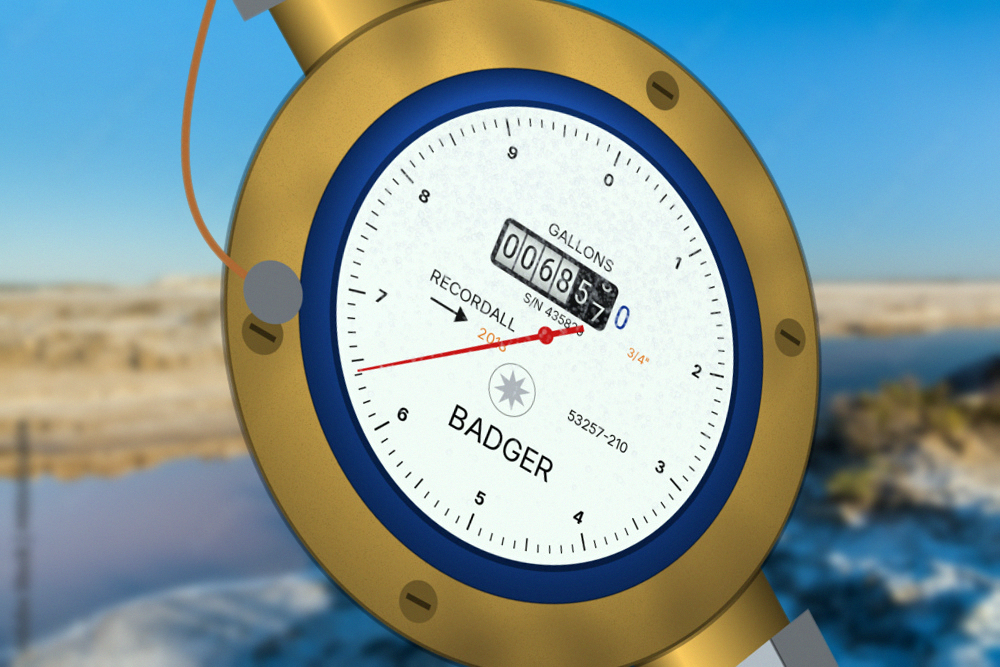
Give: 68566.4 gal
